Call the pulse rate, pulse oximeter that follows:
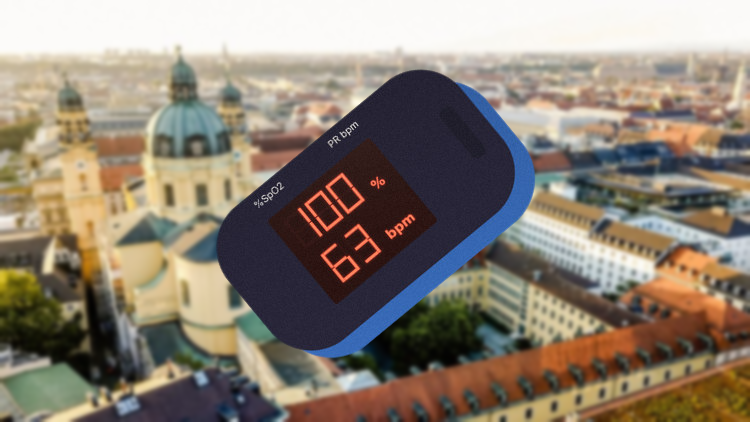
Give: 63 bpm
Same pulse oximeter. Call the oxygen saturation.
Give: 100 %
